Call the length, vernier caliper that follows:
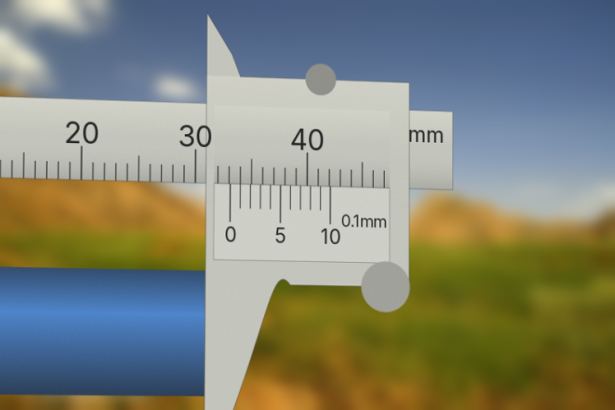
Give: 33.1 mm
